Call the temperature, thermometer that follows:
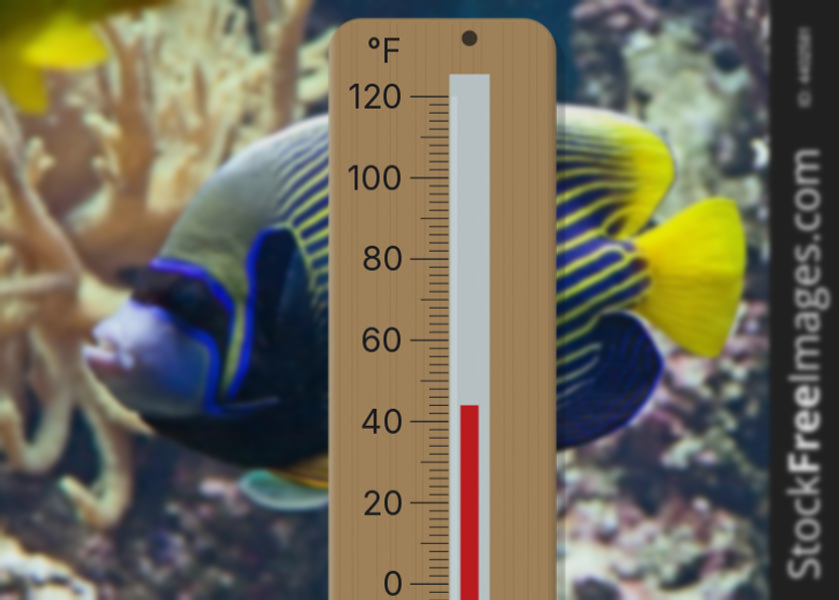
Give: 44 °F
